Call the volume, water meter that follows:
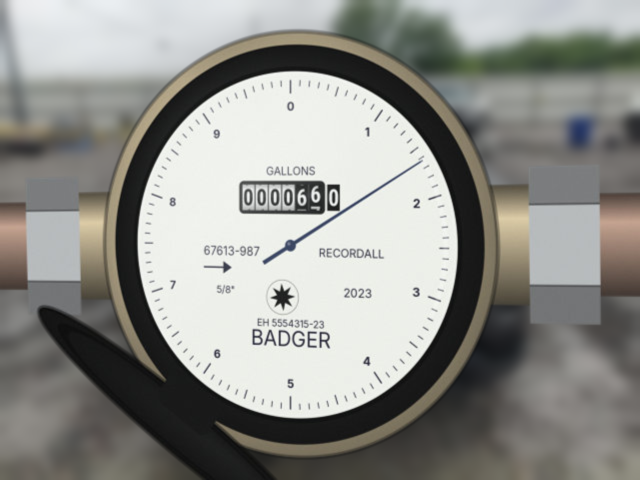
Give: 661.6 gal
